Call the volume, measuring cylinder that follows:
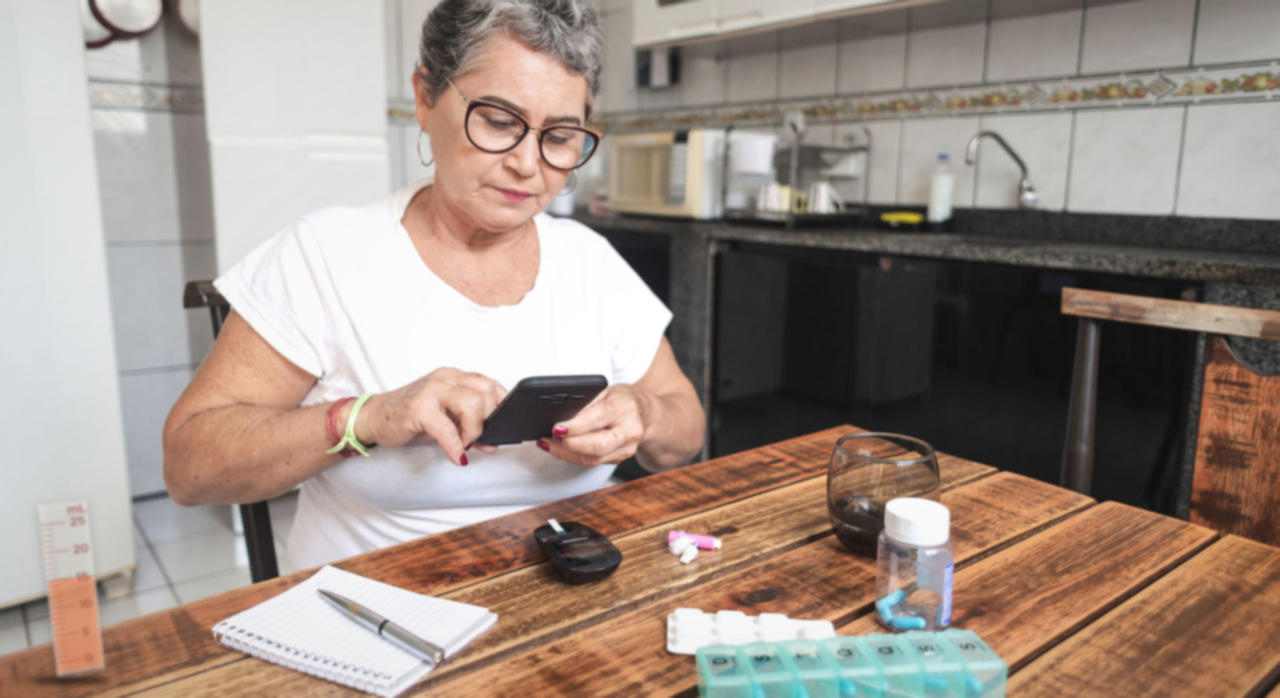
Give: 15 mL
